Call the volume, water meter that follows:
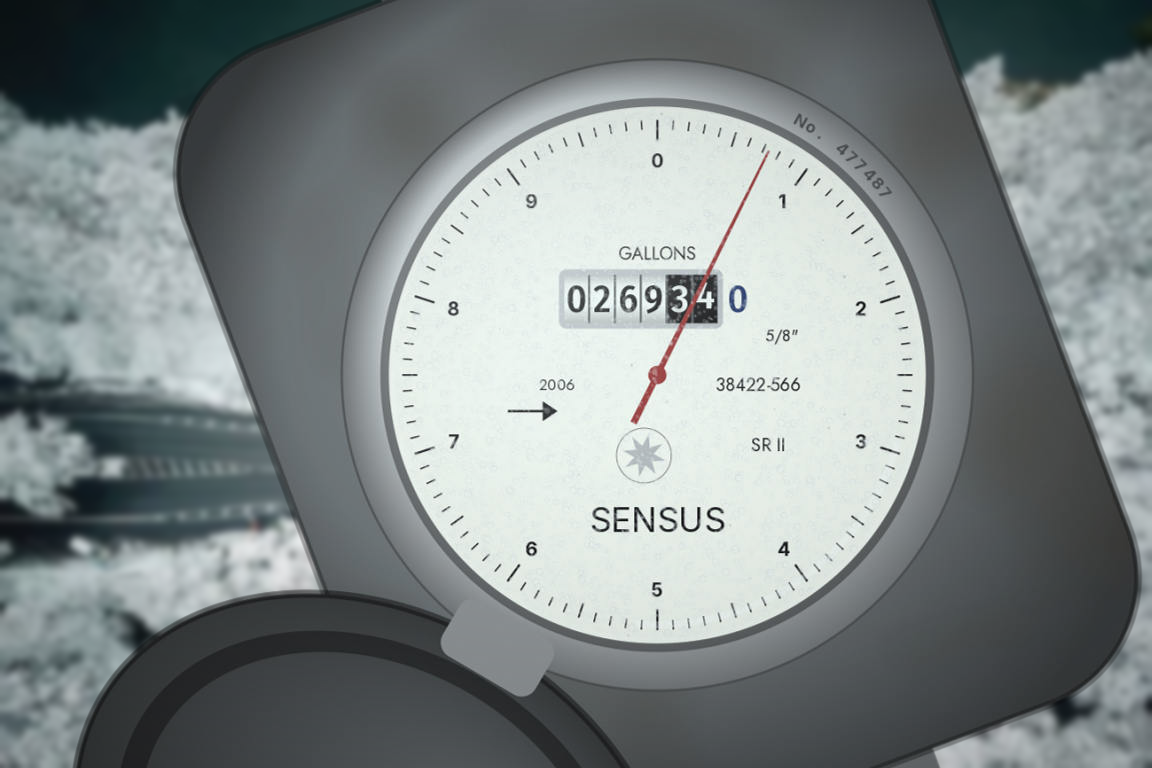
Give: 269340.7 gal
